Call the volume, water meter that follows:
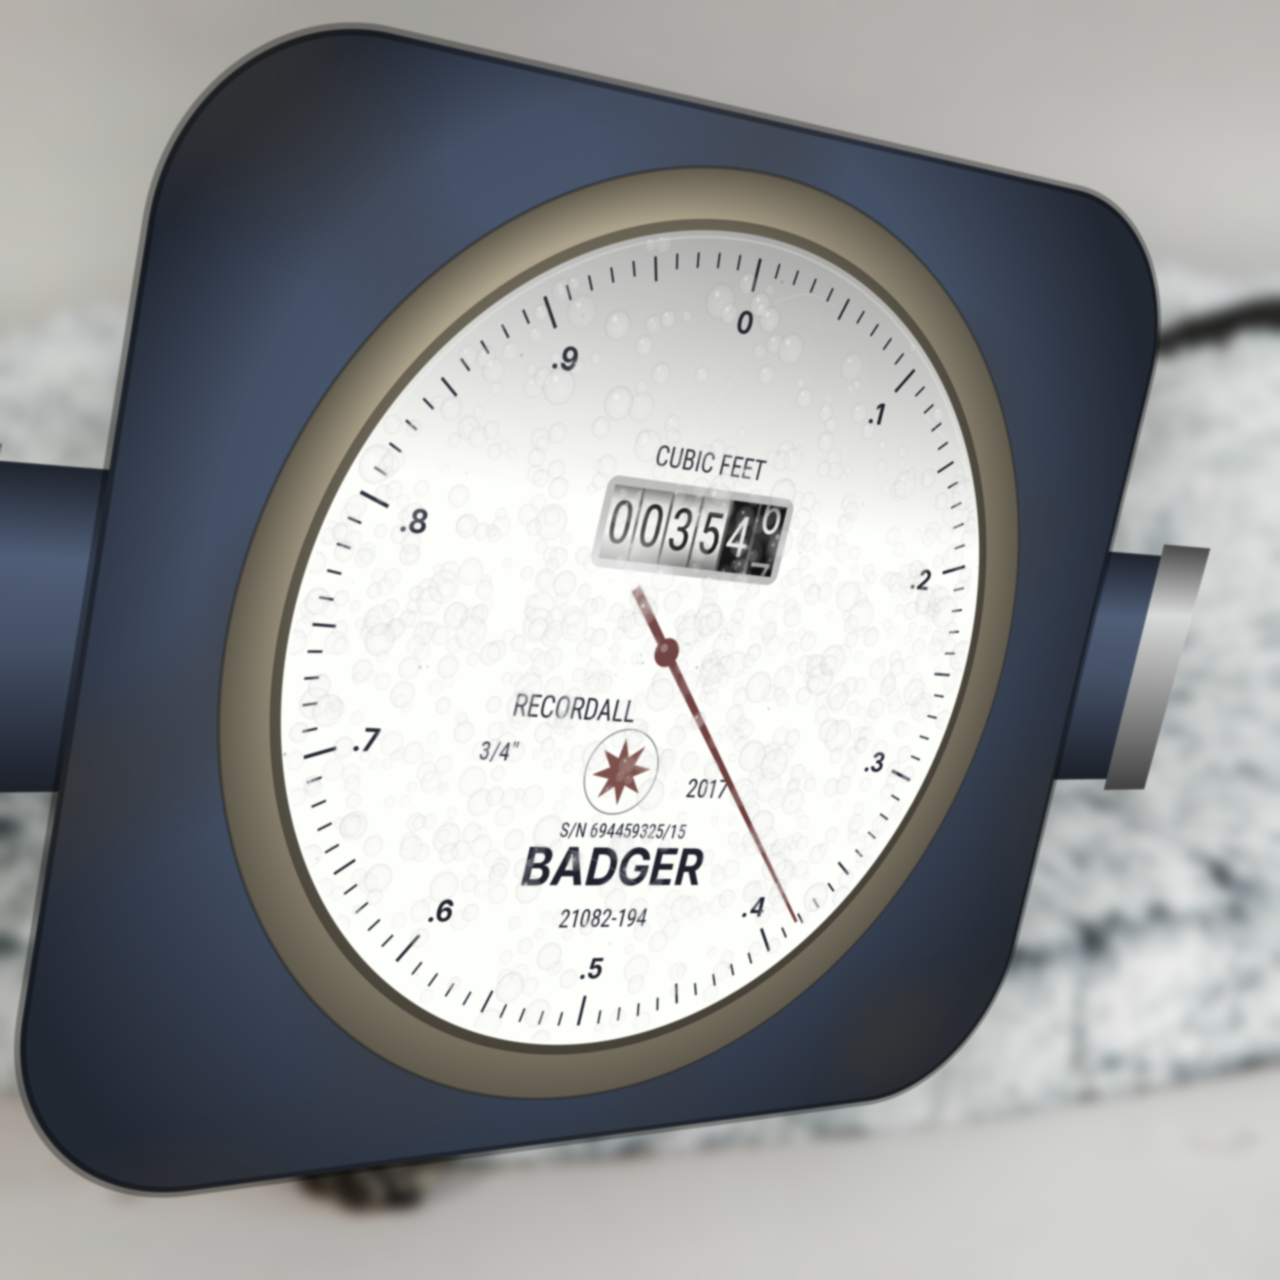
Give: 3546.38 ft³
